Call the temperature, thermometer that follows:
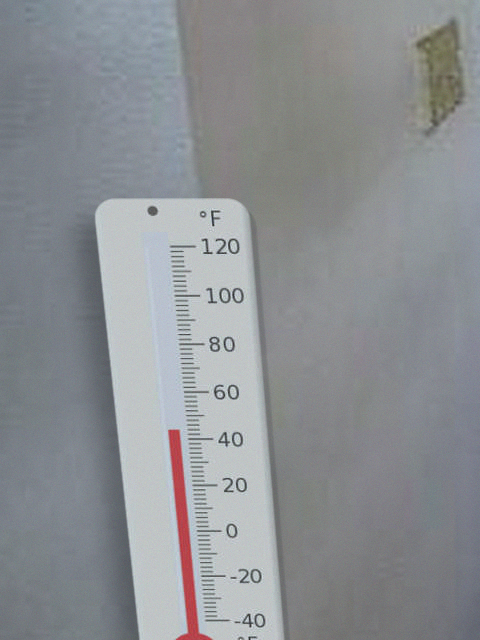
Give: 44 °F
